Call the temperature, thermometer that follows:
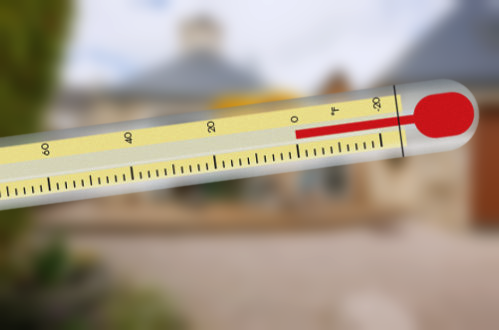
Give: 0 °F
